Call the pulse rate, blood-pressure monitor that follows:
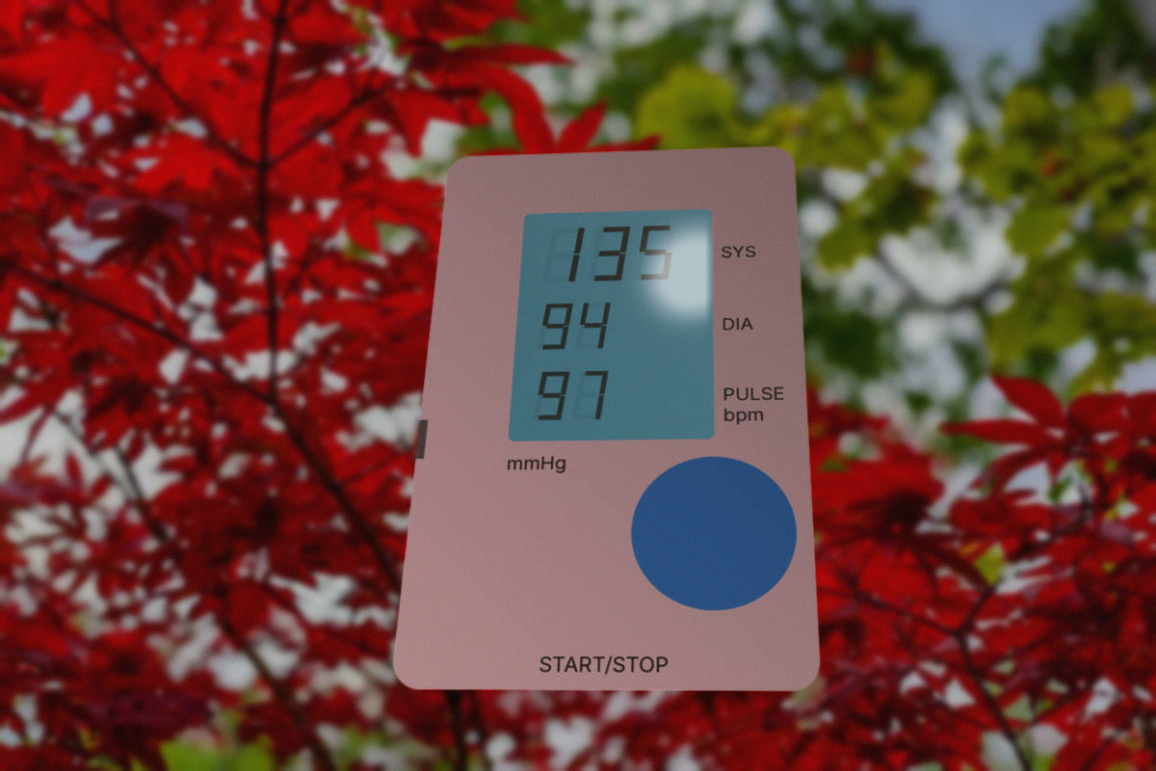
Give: 97 bpm
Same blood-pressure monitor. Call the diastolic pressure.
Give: 94 mmHg
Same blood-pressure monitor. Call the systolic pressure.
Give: 135 mmHg
